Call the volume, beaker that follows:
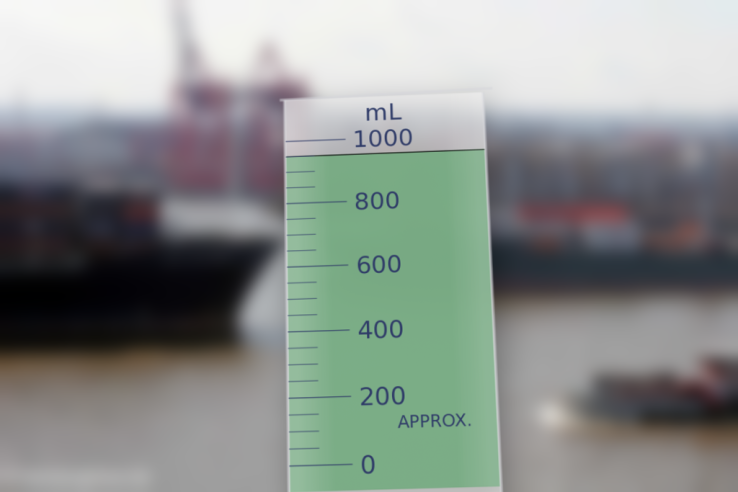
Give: 950 mL
